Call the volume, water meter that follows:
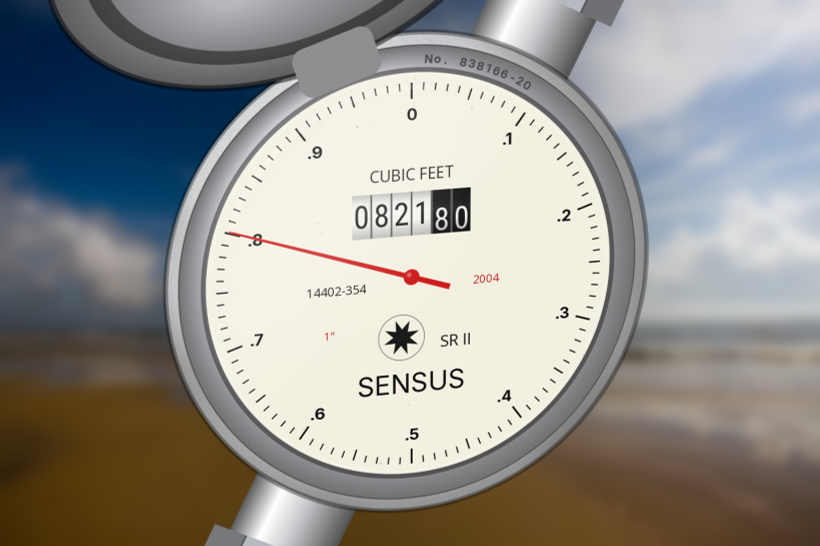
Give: 82179.80 ft³
